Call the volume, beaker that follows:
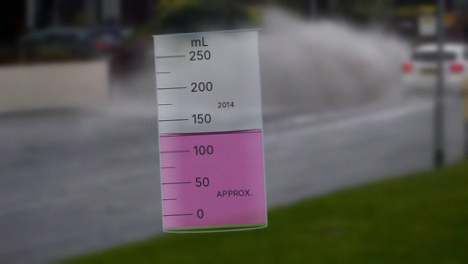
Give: 125 mL
